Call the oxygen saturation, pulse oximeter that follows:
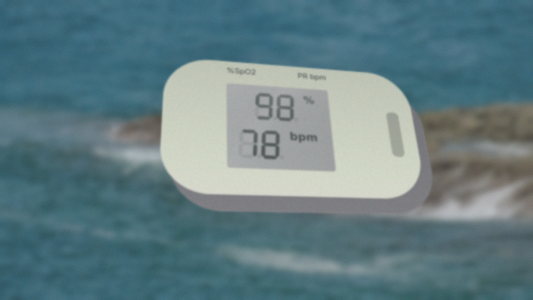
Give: 98 %
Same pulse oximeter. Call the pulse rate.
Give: 78 bpm
